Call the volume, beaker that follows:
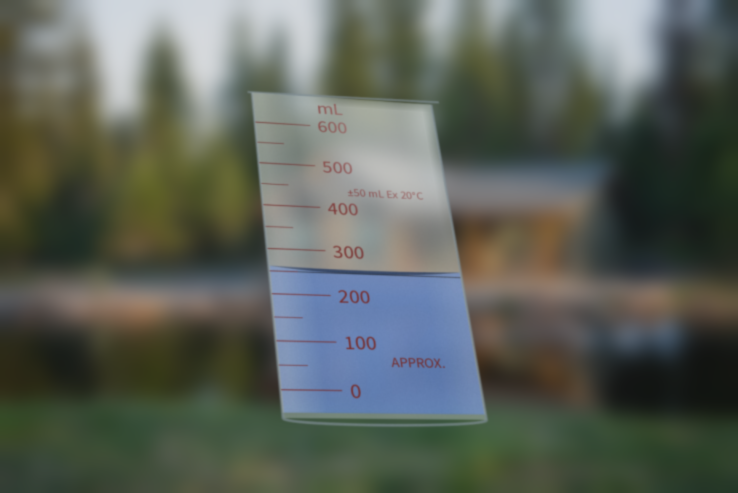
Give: 250 mL
